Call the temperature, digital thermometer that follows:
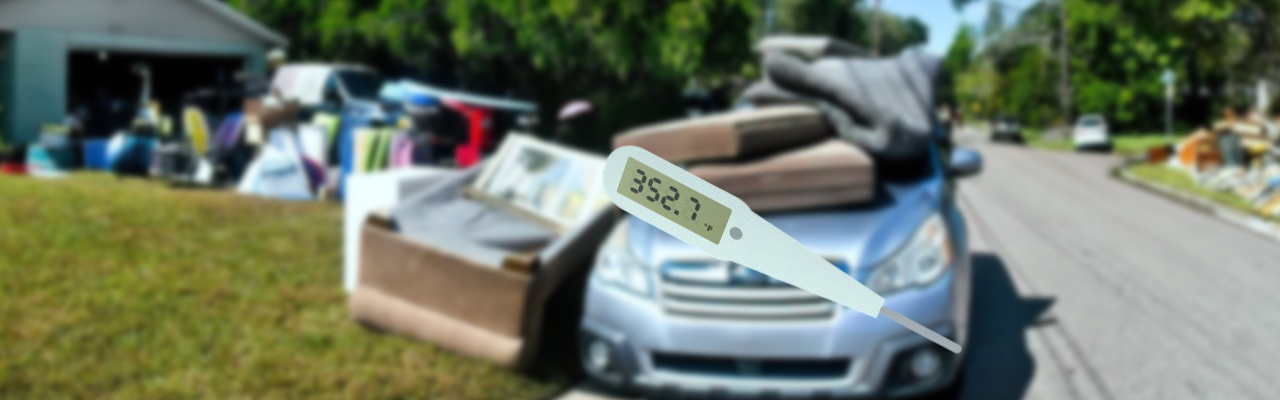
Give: 352.7 °F
